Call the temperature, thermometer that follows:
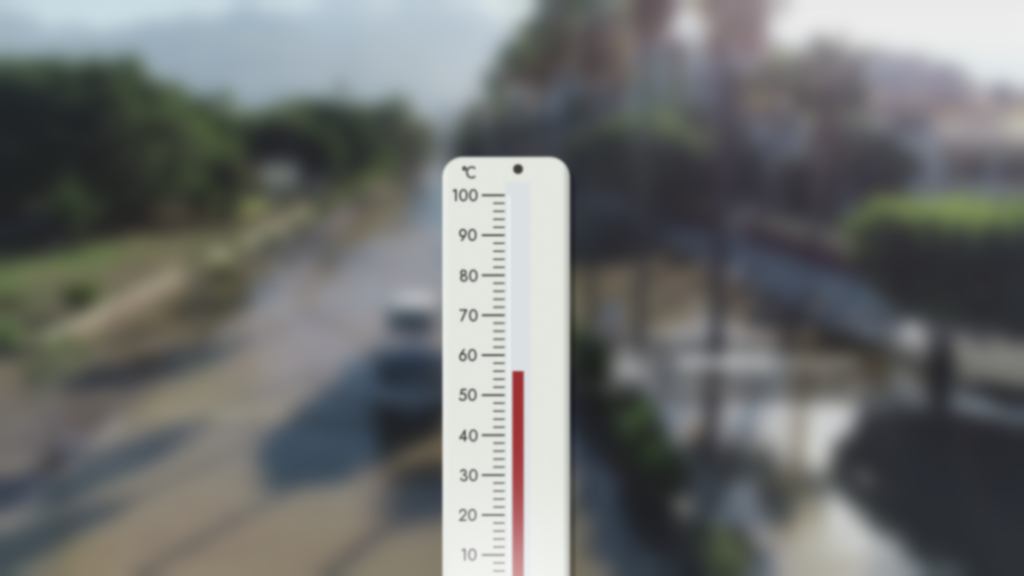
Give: 56 °C
